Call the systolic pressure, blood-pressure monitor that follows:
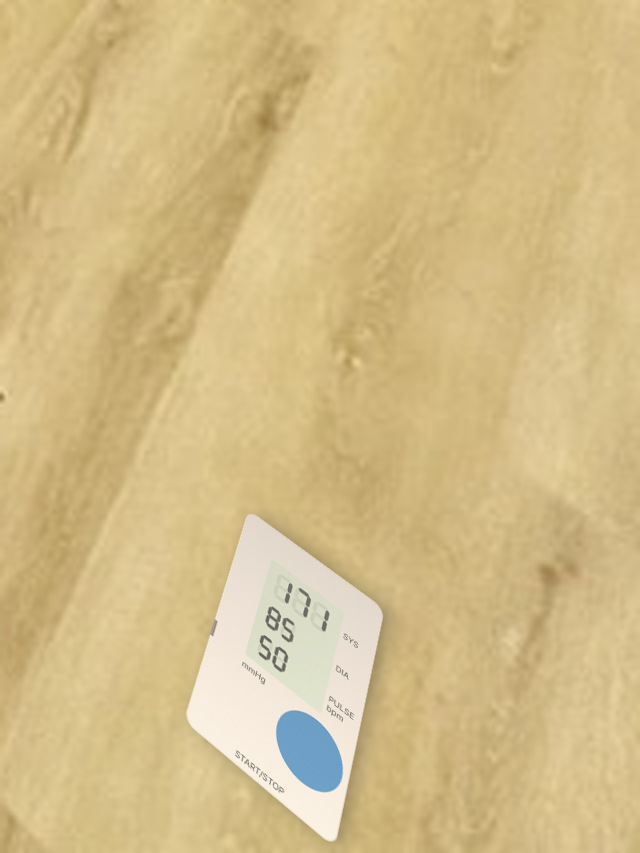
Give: 171 mmHg
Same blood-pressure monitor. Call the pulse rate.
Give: 50 bpm
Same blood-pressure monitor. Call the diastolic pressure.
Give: 85 mmHg
